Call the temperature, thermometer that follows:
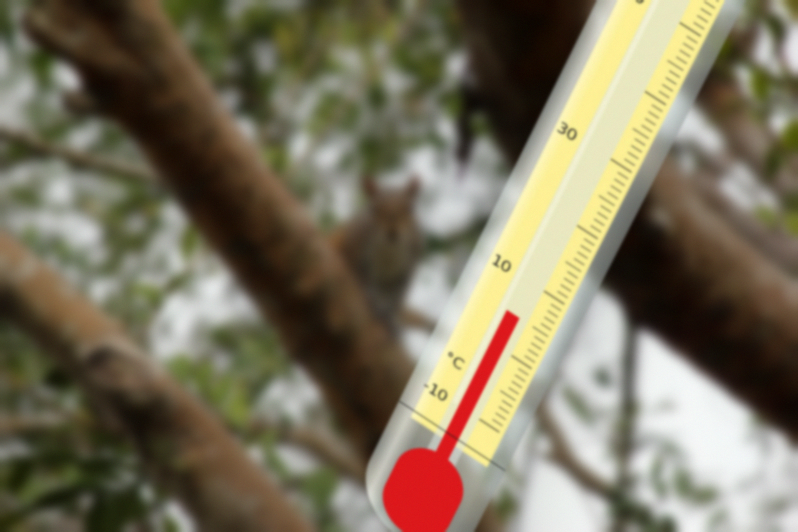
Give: 5 °C
